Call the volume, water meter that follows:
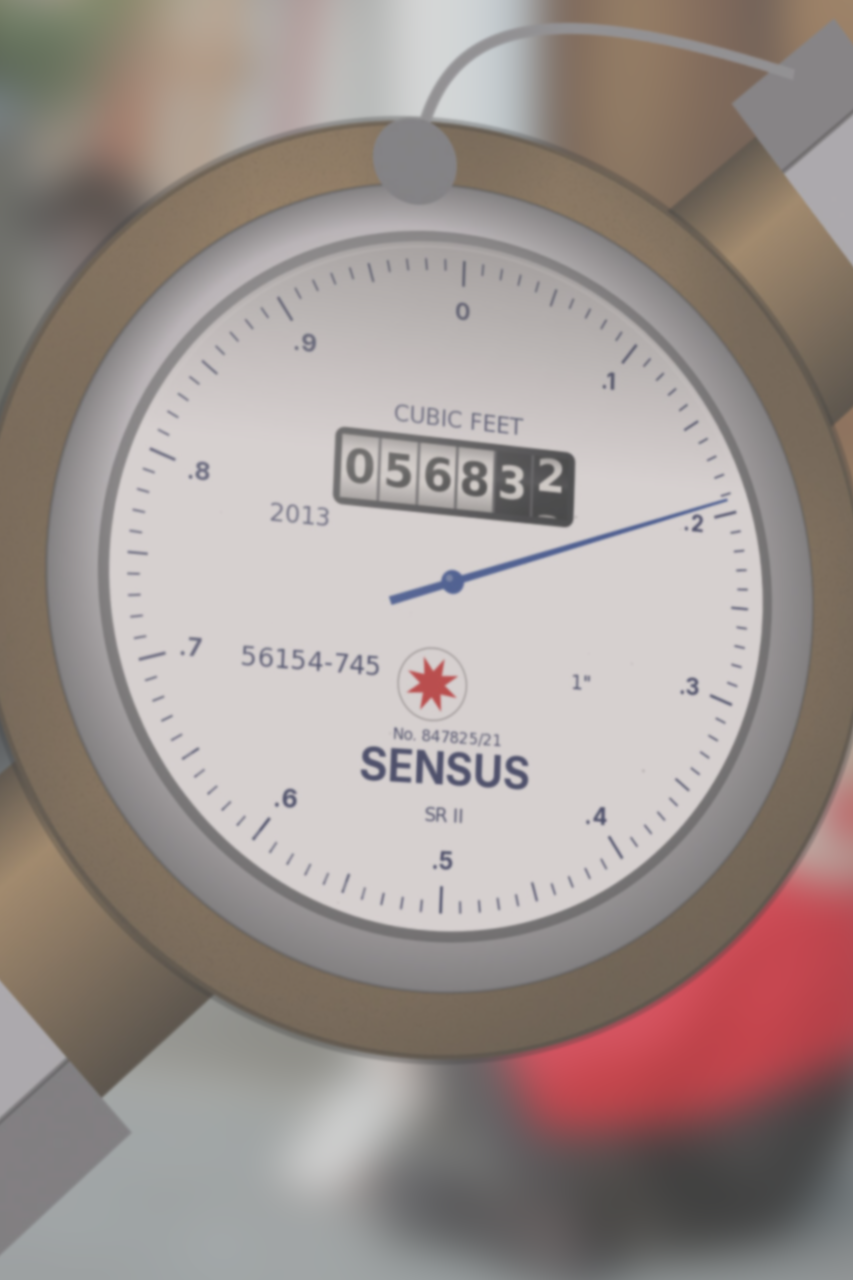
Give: 56832.19 ft³
